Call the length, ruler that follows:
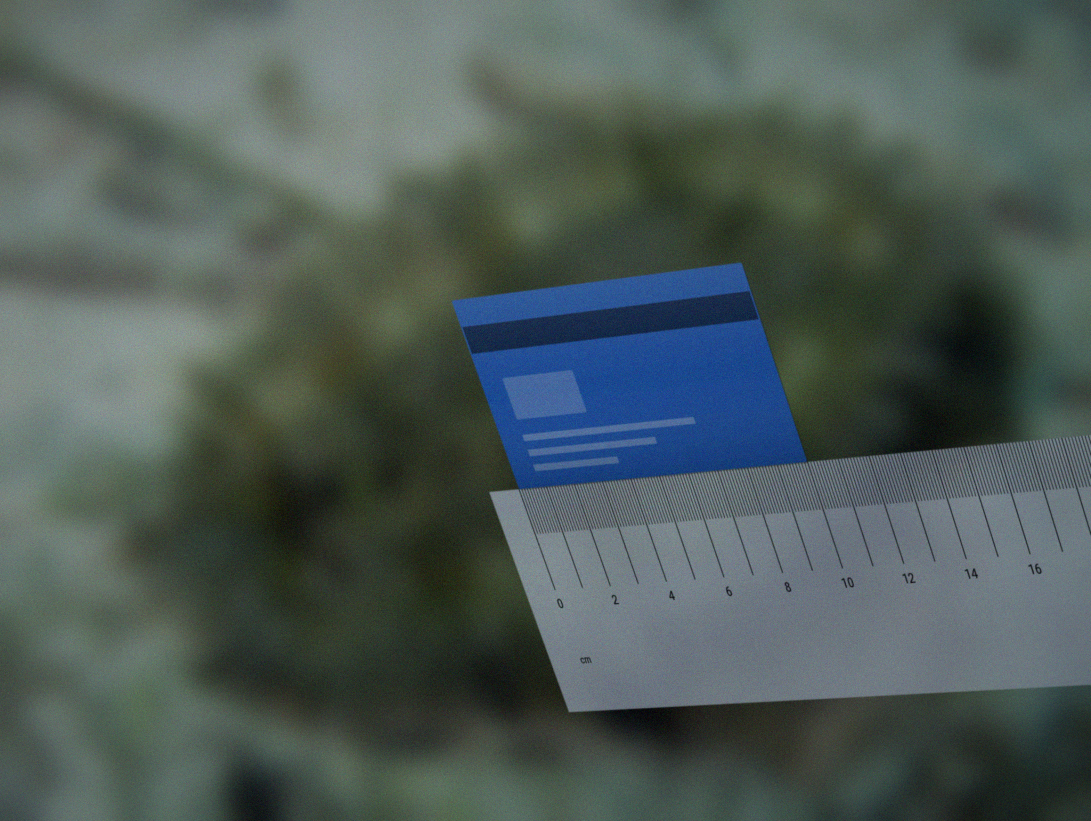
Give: 10 cm
